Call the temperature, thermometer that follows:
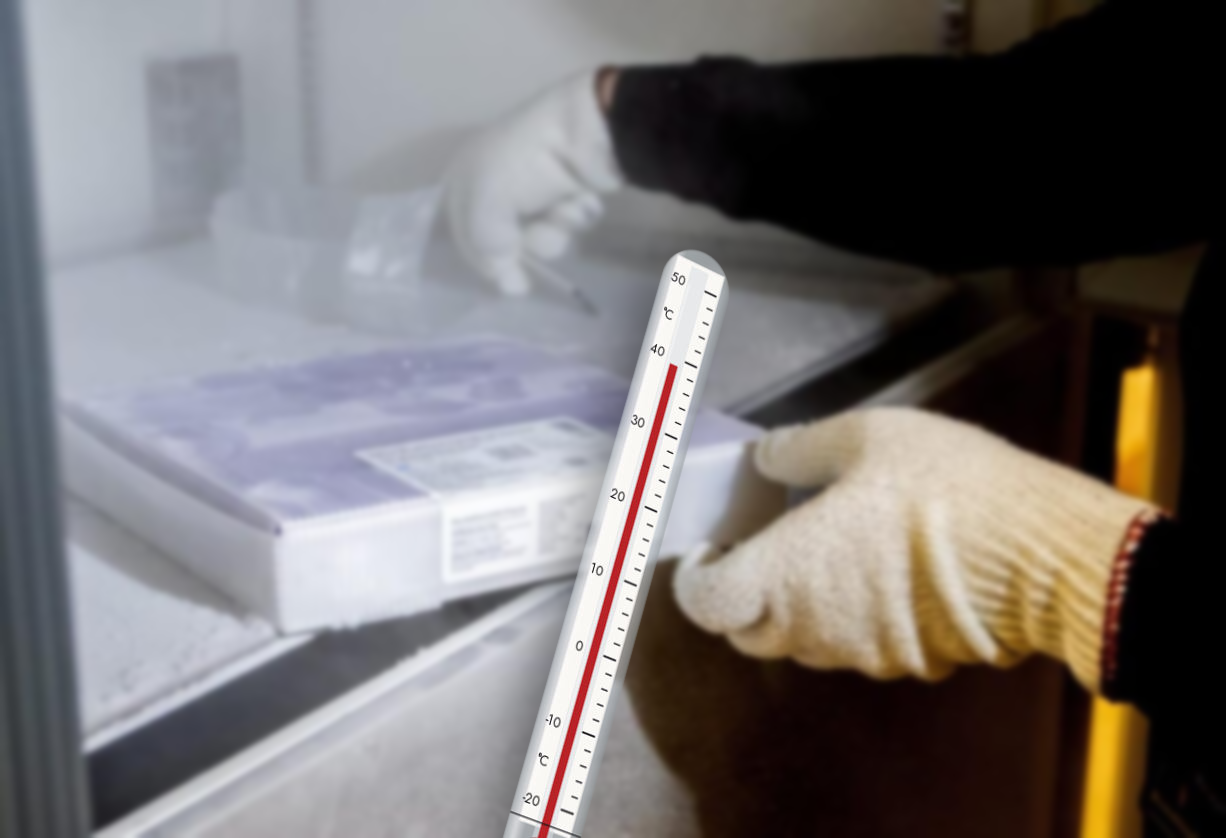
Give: 39 °C
